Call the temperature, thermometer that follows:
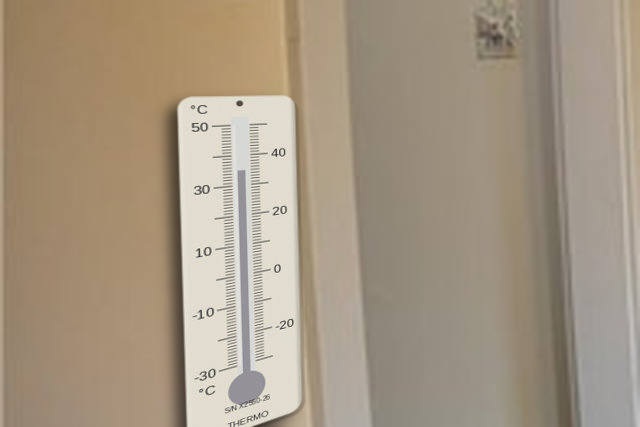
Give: 35 °C
